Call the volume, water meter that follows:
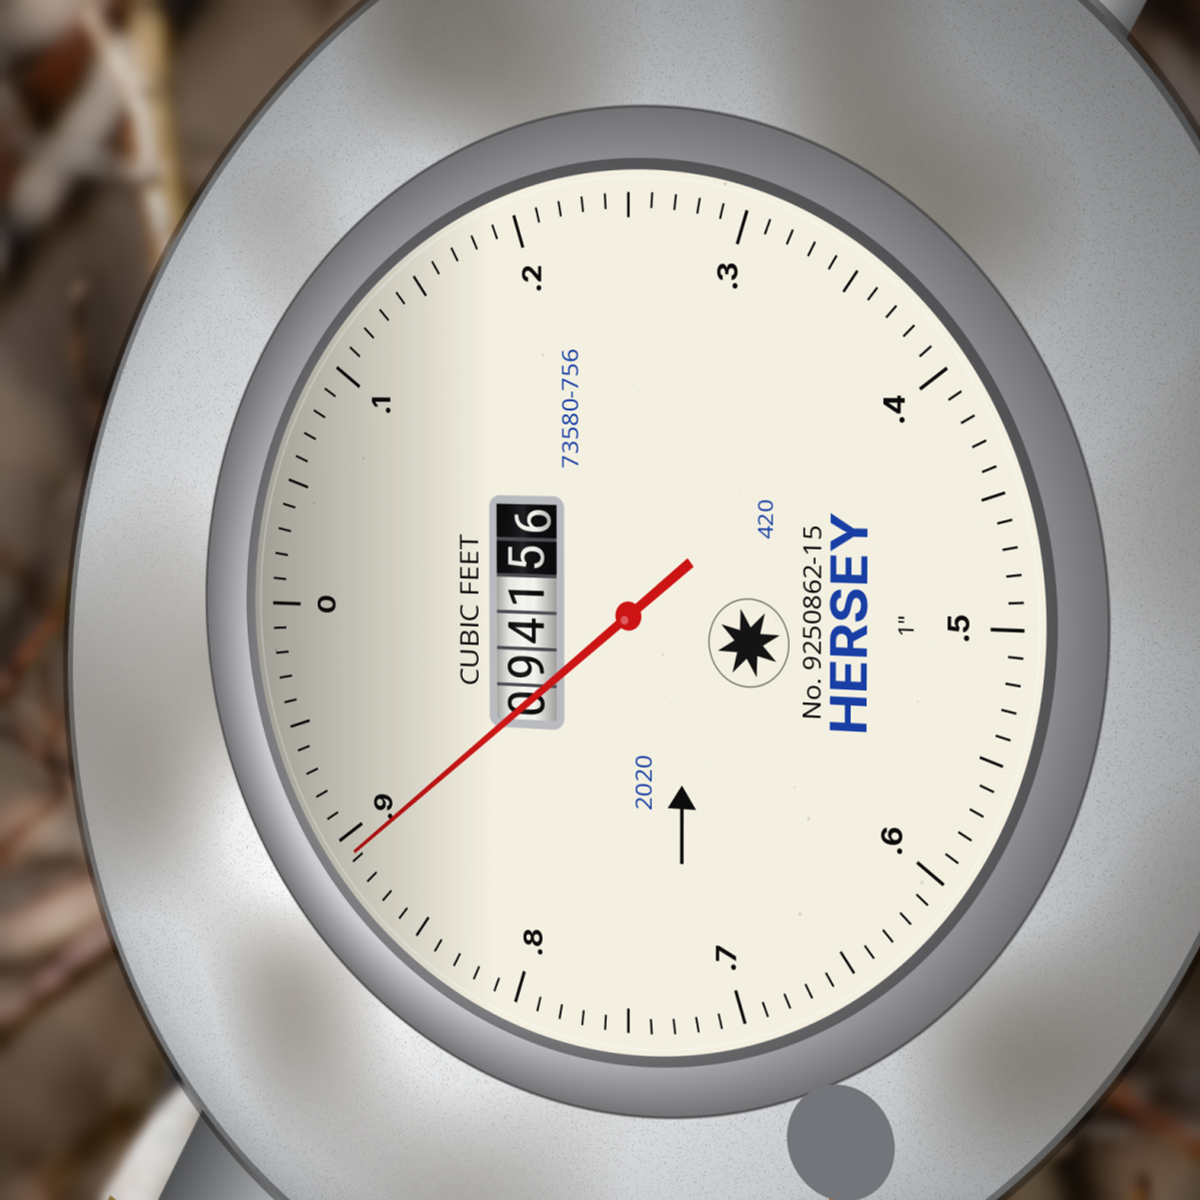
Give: 94155.89 ft³
